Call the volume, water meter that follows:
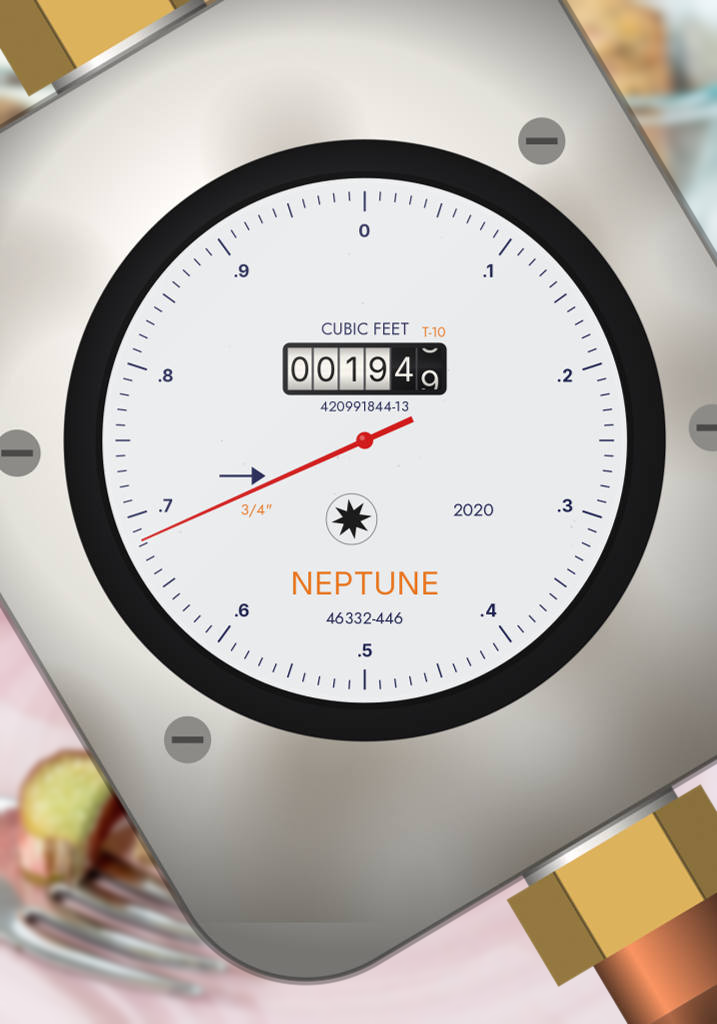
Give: 1948.68 ft³
